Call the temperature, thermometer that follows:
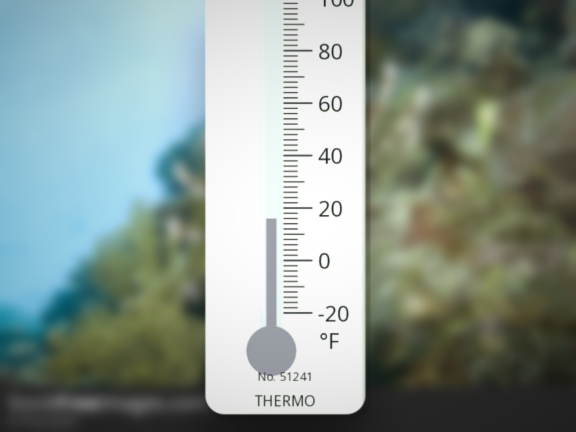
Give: 16 °F
